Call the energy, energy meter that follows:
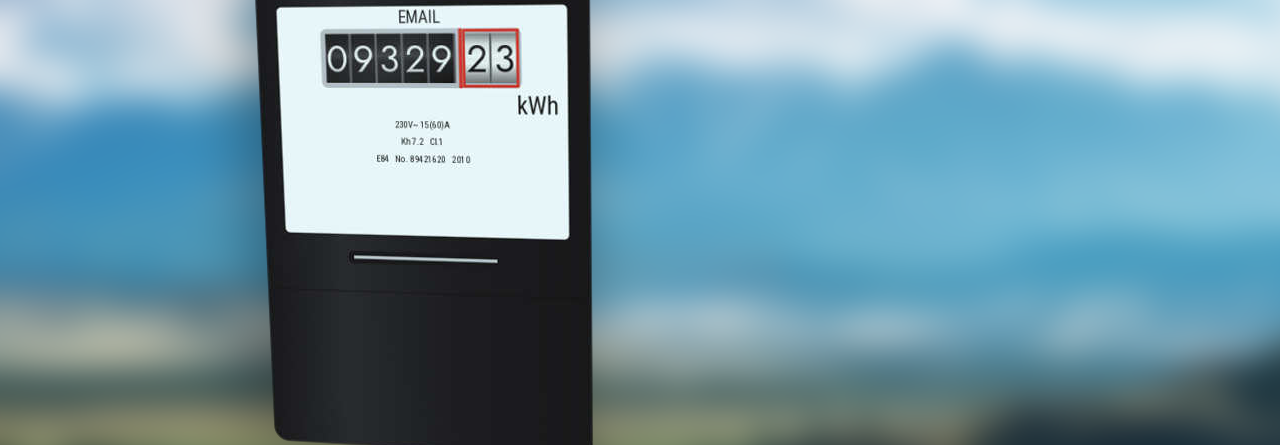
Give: 9329.23 kWh
